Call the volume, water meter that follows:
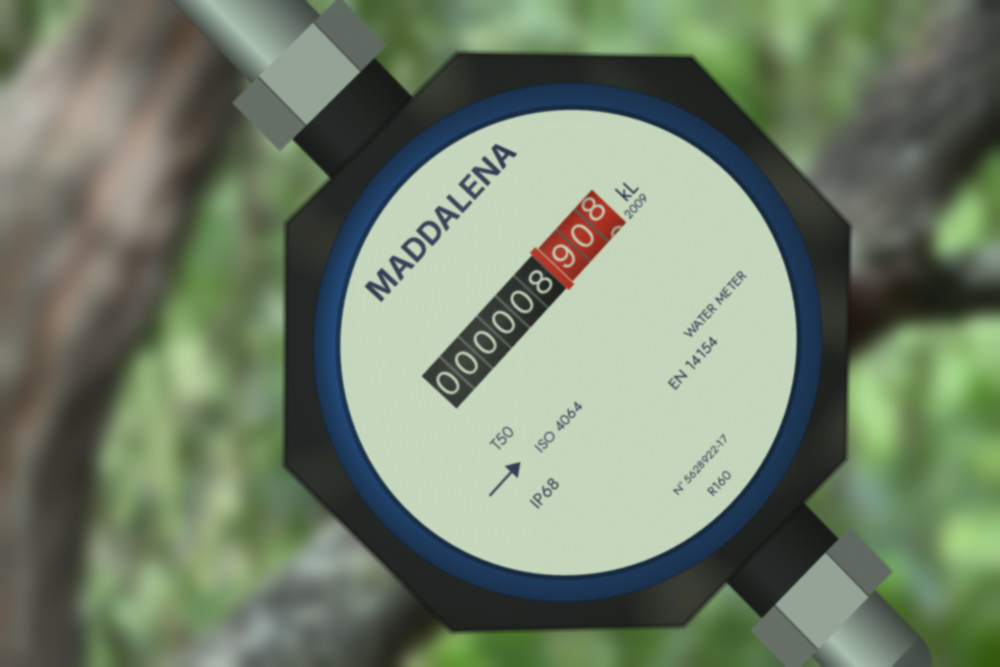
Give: 8.908 kL
